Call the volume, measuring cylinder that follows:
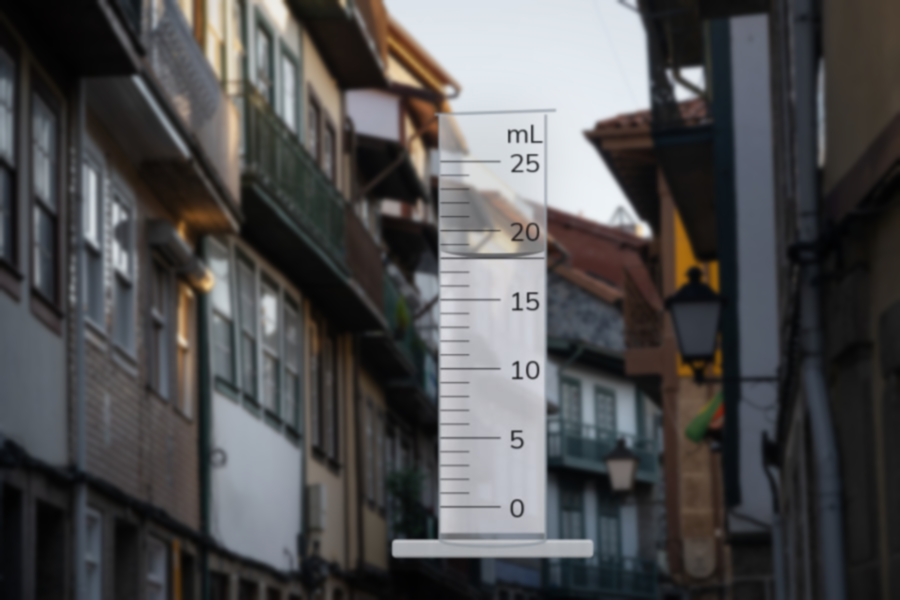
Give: 18 mL
